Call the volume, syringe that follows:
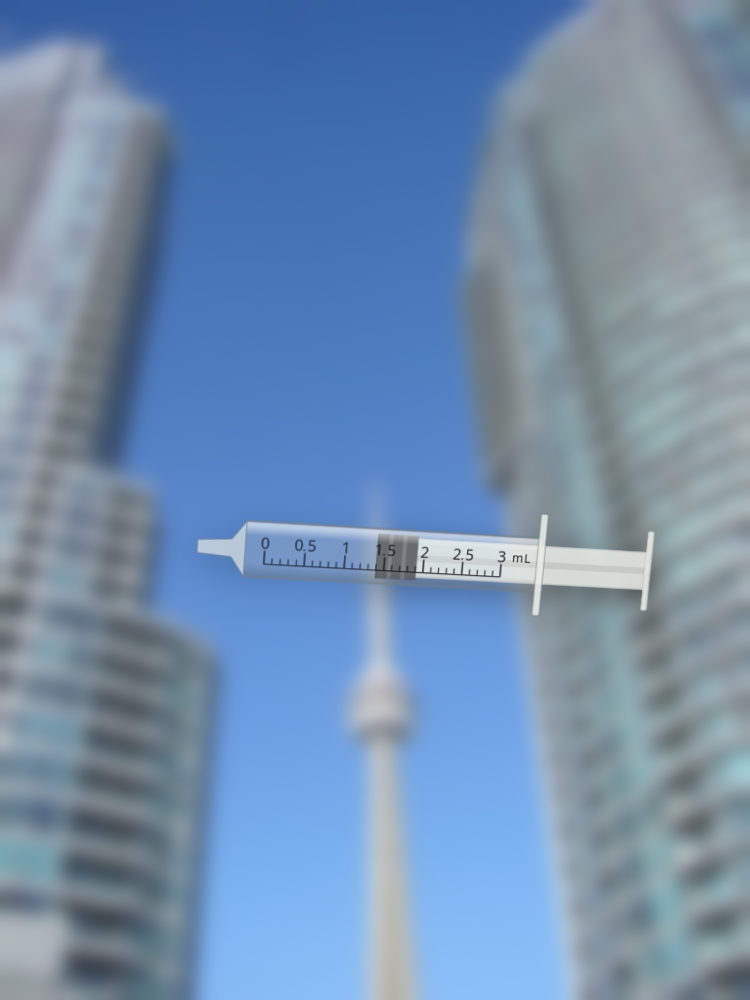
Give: 1.4 mL
